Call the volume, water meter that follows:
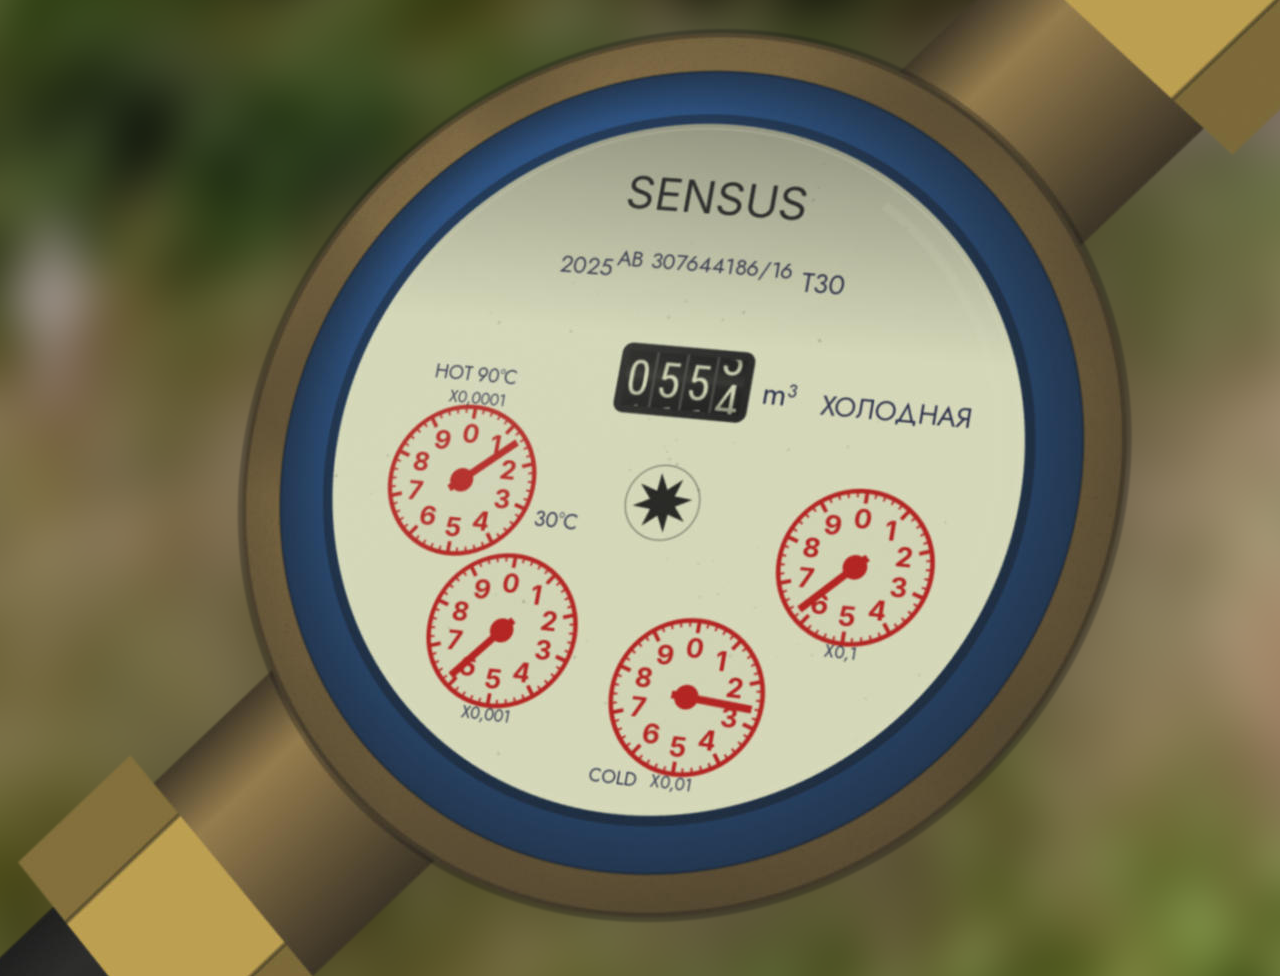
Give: 553.6261 m³
